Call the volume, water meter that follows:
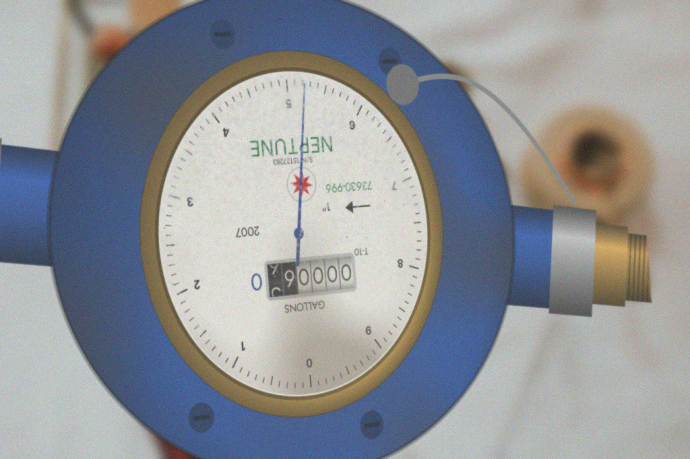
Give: 655.2 gal
